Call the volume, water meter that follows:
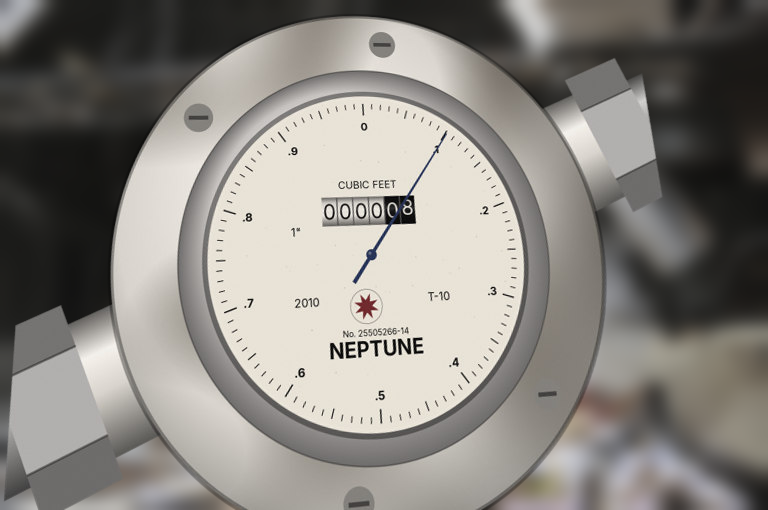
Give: 8.10 ft³
